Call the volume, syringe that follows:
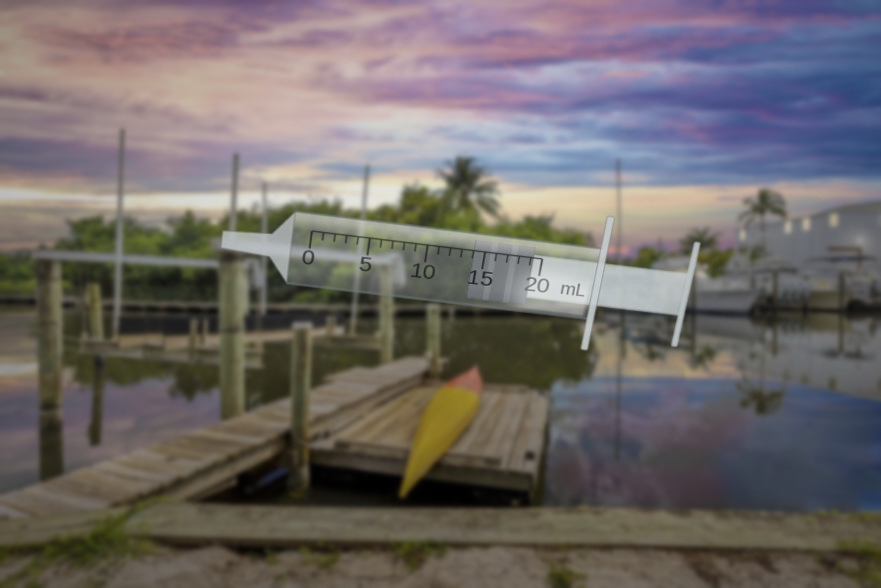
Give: 14 mL
